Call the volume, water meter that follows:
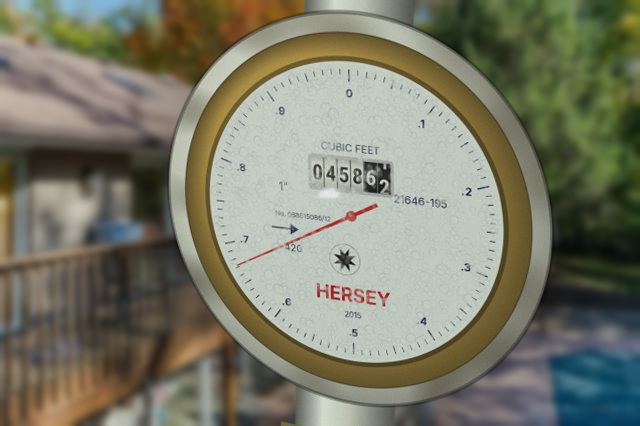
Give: 45861.67 ft³
